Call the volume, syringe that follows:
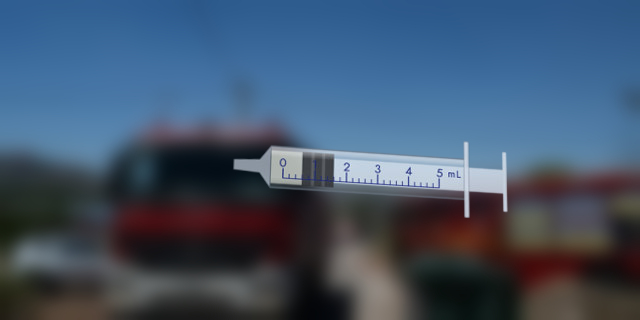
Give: 0.6 mL
